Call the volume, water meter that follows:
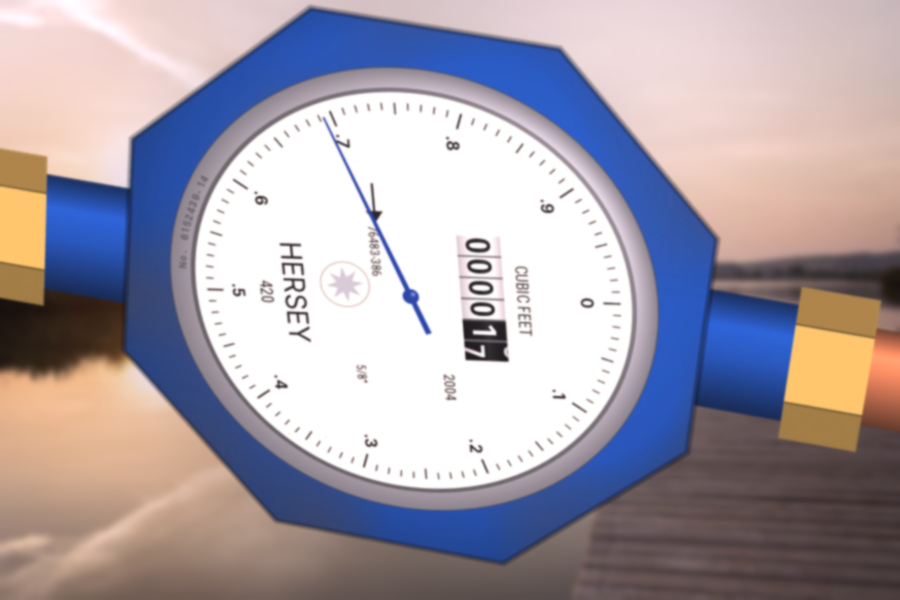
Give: 16.69 ft³
